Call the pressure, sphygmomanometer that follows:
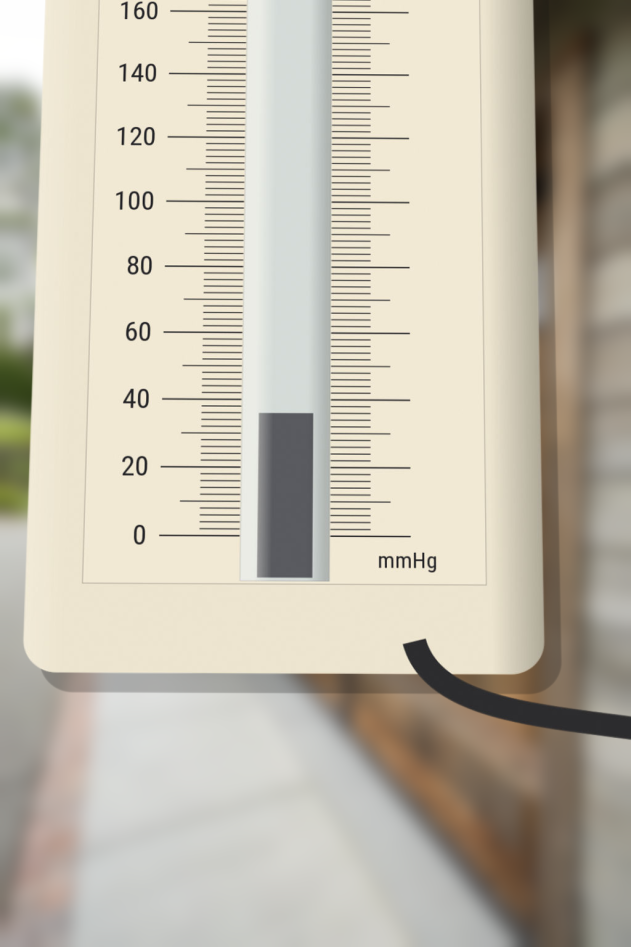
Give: 36 mmHg
